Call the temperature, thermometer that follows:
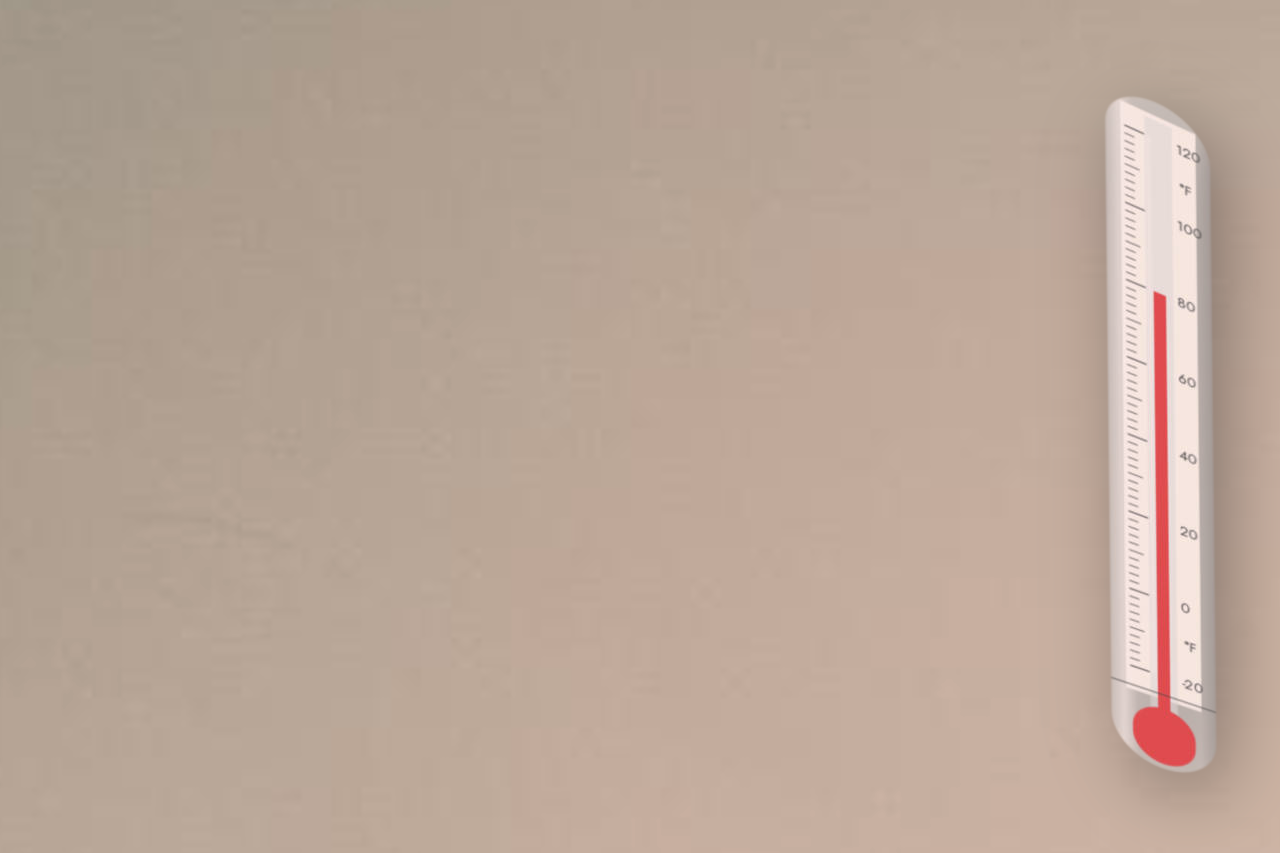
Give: 80 °F
